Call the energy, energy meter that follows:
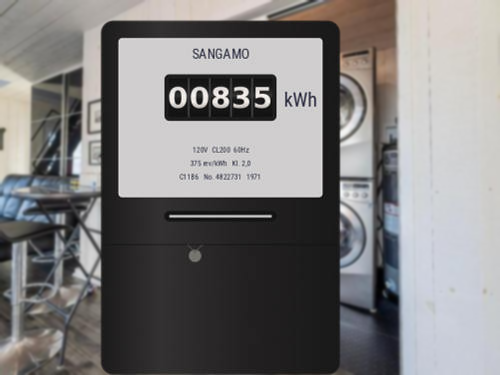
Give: 835 kWh
